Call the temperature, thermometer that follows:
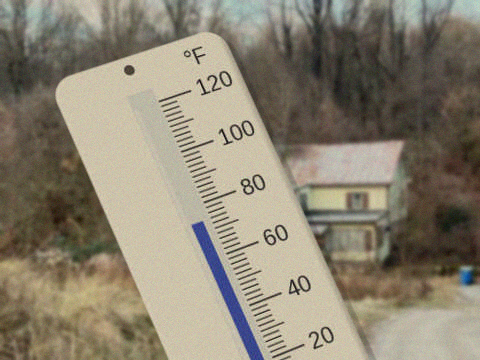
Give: 74 °F
